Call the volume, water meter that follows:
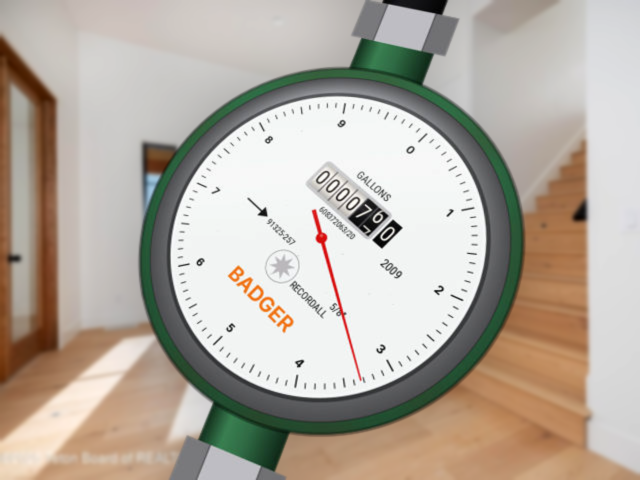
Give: 763.3 gal
